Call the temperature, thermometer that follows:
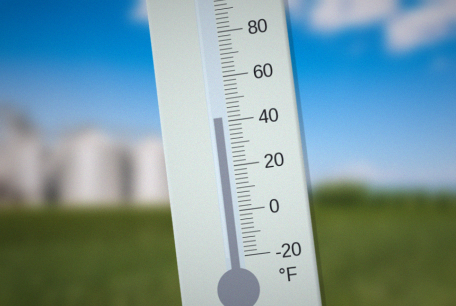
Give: 42 °F
